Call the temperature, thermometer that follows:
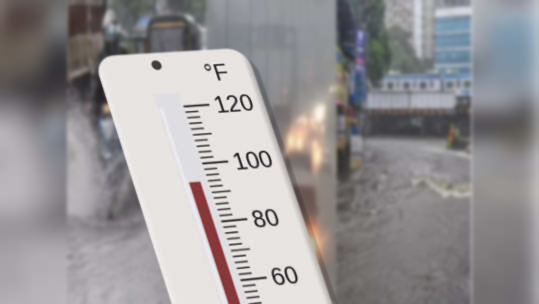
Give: 94 °F
